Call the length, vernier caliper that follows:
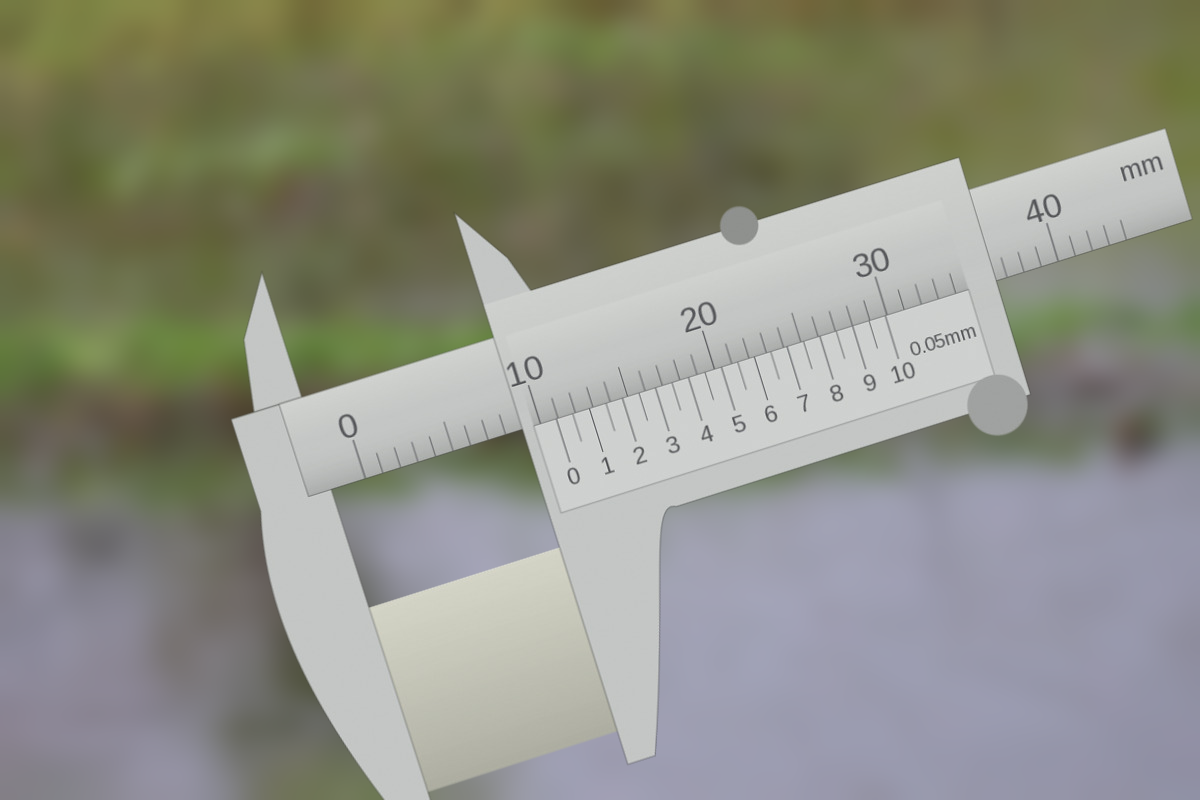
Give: 10.9 mm
